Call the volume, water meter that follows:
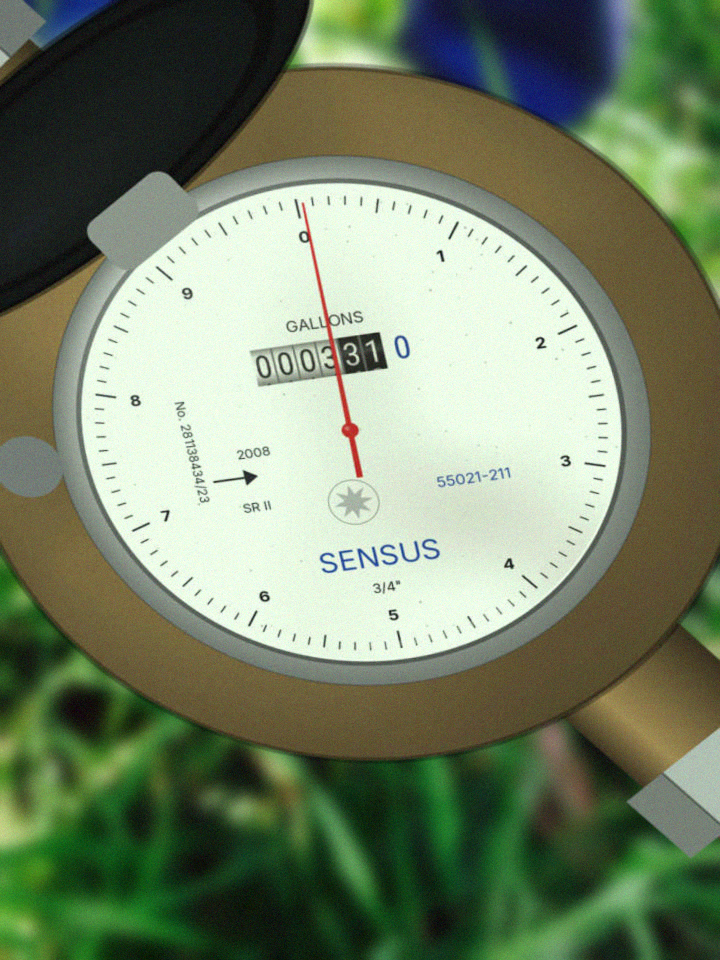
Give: 3310.0 gal
